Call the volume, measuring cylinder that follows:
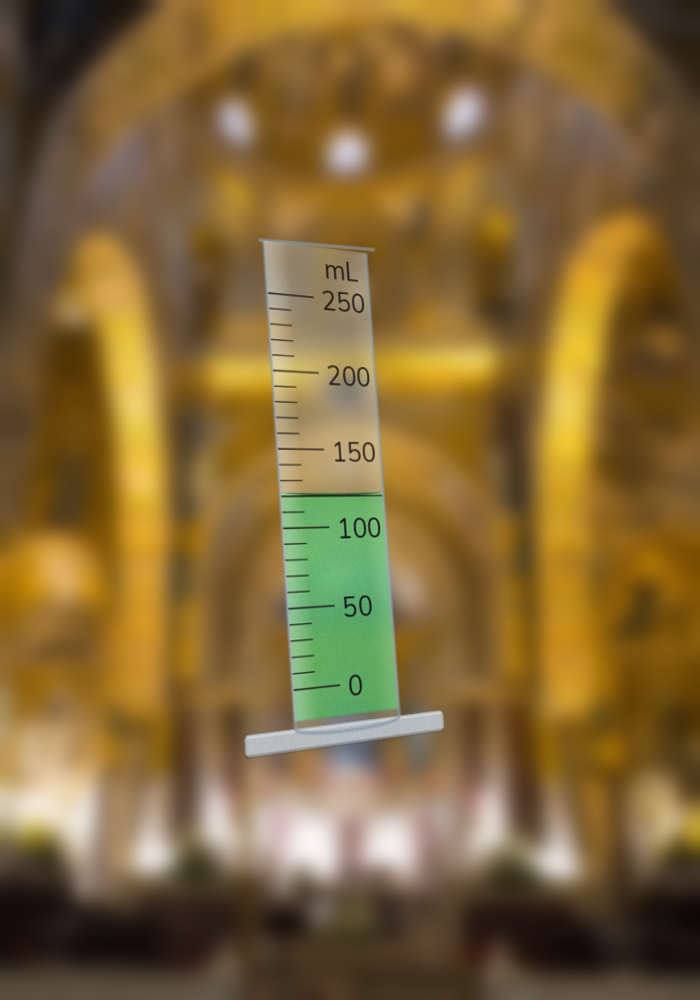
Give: 120 mL
